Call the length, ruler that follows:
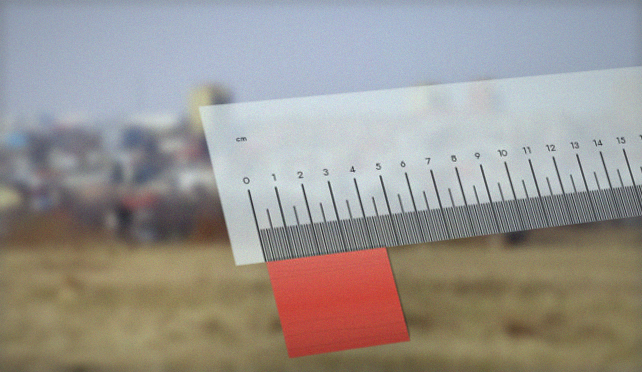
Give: 4.5 cm
